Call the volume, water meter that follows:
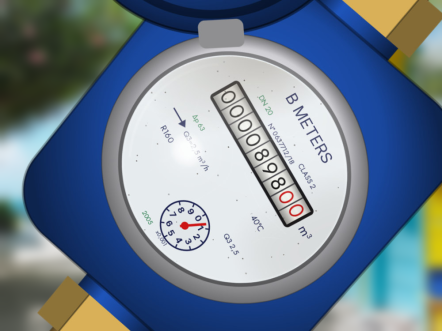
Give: 898.000 m³
